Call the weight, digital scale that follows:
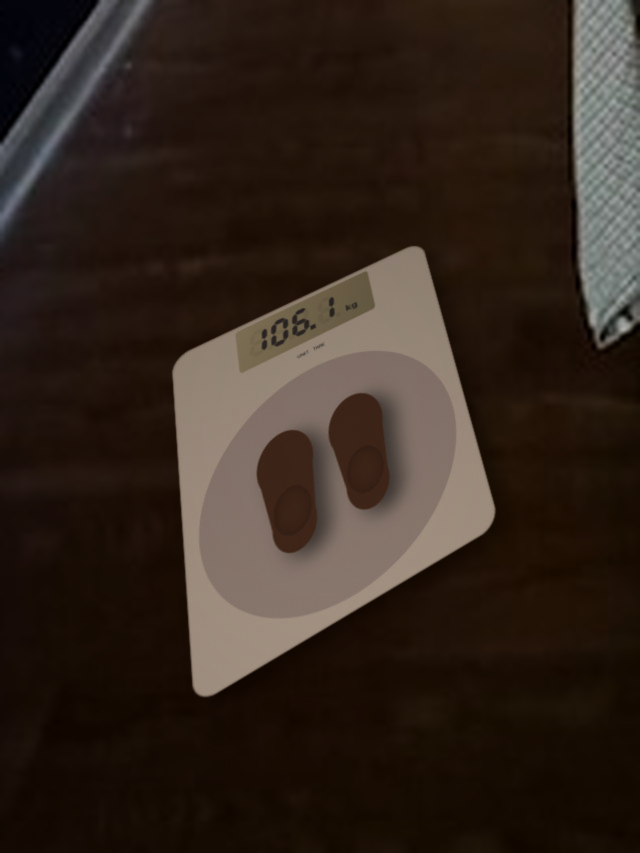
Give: 106.1 kg
